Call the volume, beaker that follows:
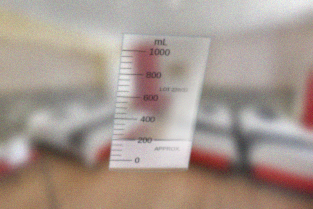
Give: 200 mL
